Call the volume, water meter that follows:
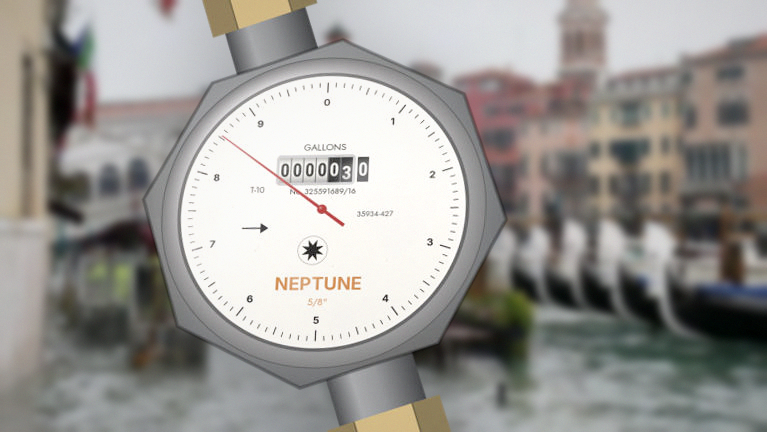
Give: 28.5 gal
